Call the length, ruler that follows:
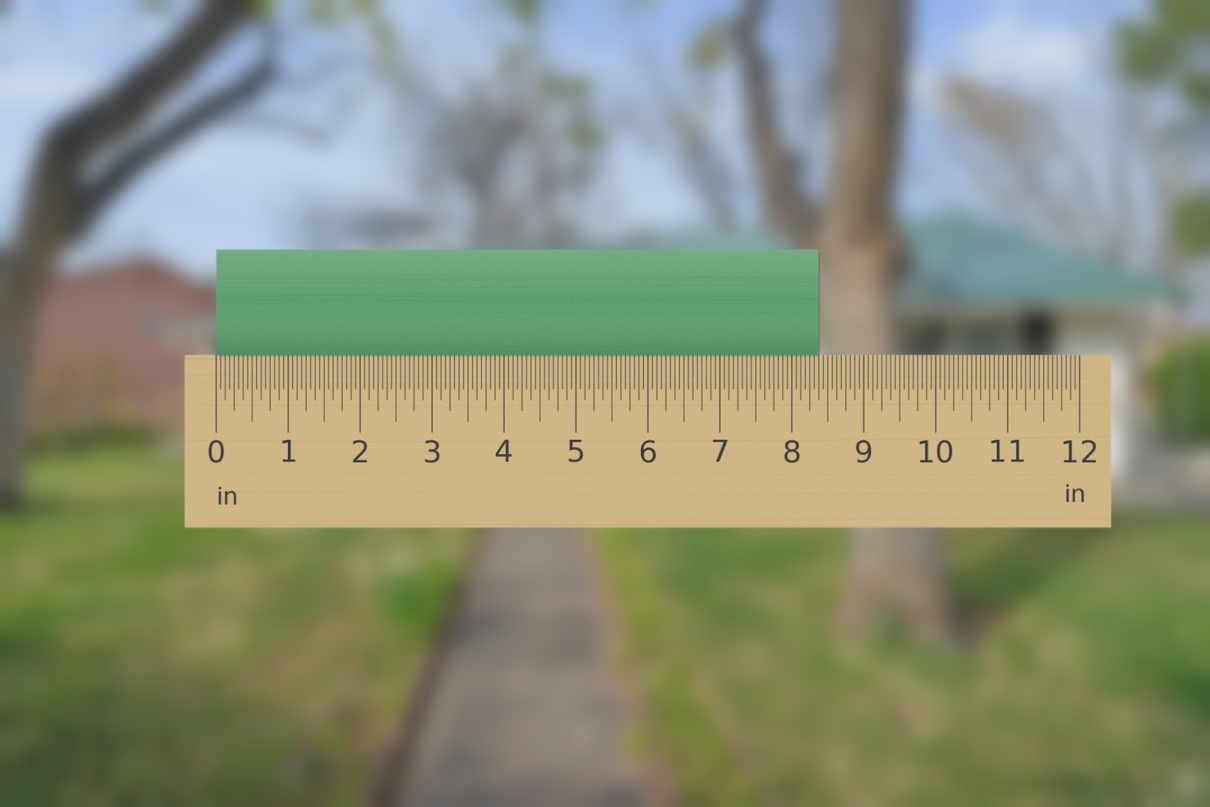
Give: 8.375 in
